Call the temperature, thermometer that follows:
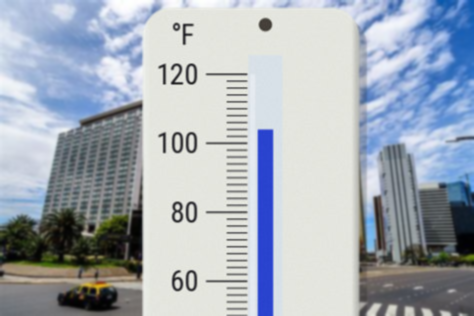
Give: 104 °F
